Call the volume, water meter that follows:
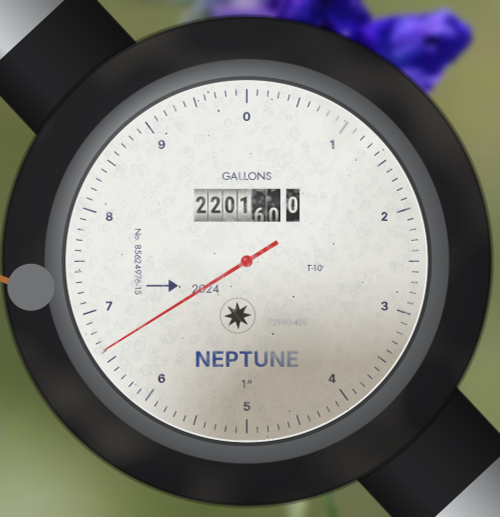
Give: 2201596.6 gal
